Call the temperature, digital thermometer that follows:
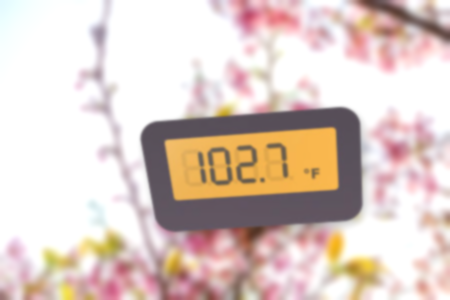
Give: 102.7 °F
